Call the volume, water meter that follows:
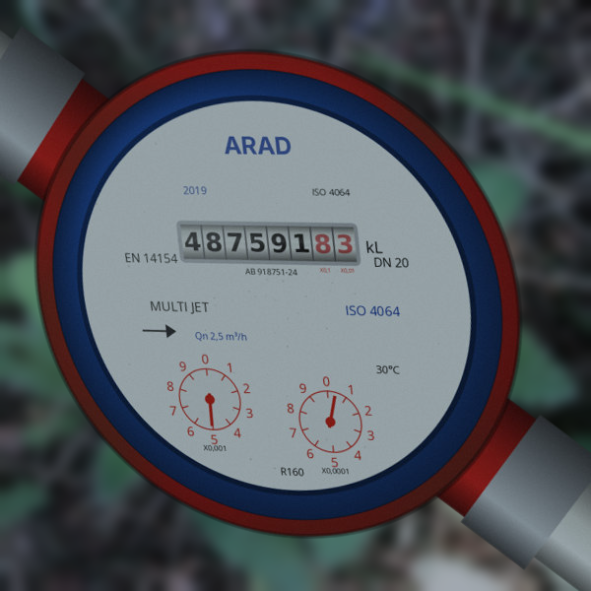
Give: 487591.8350 kL
